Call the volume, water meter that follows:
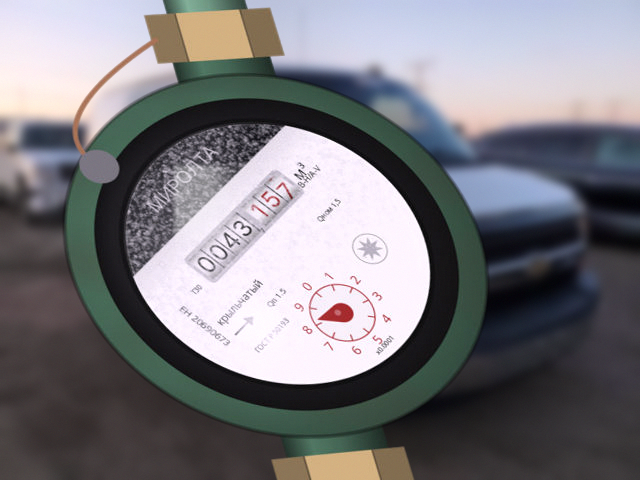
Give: 43.1568 m³
